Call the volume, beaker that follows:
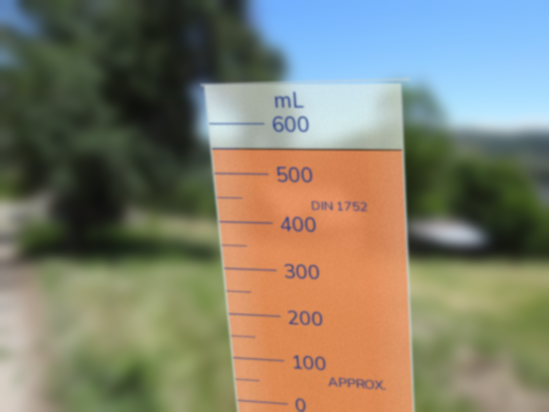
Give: 550 mL
